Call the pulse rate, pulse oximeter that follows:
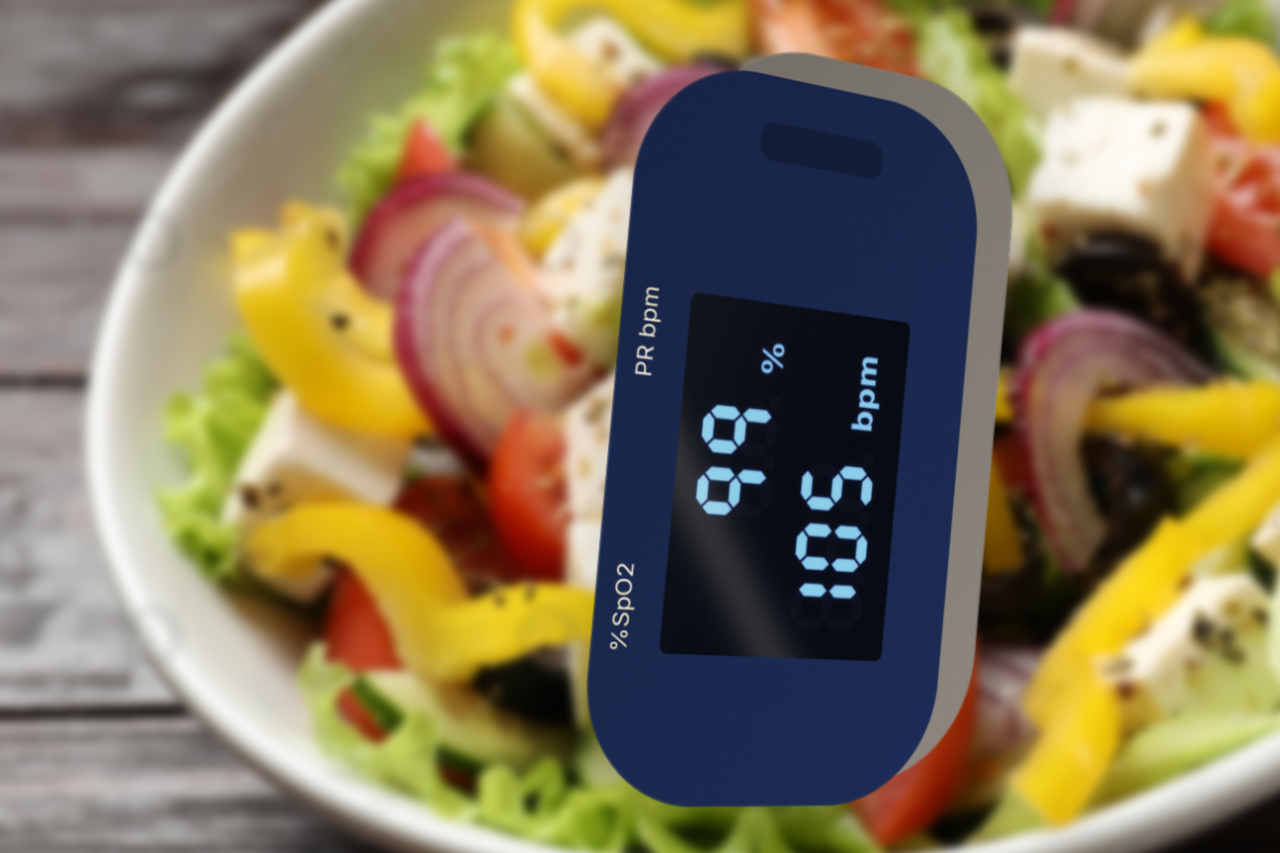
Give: 105 bpm
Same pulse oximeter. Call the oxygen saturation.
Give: 99 %
